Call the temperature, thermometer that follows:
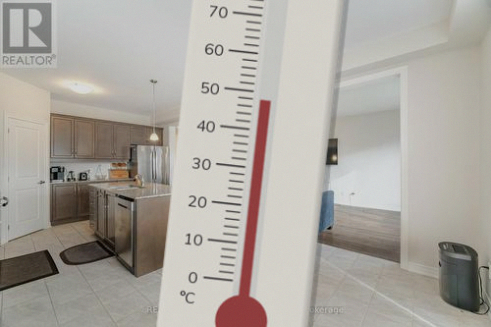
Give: 48 °C
